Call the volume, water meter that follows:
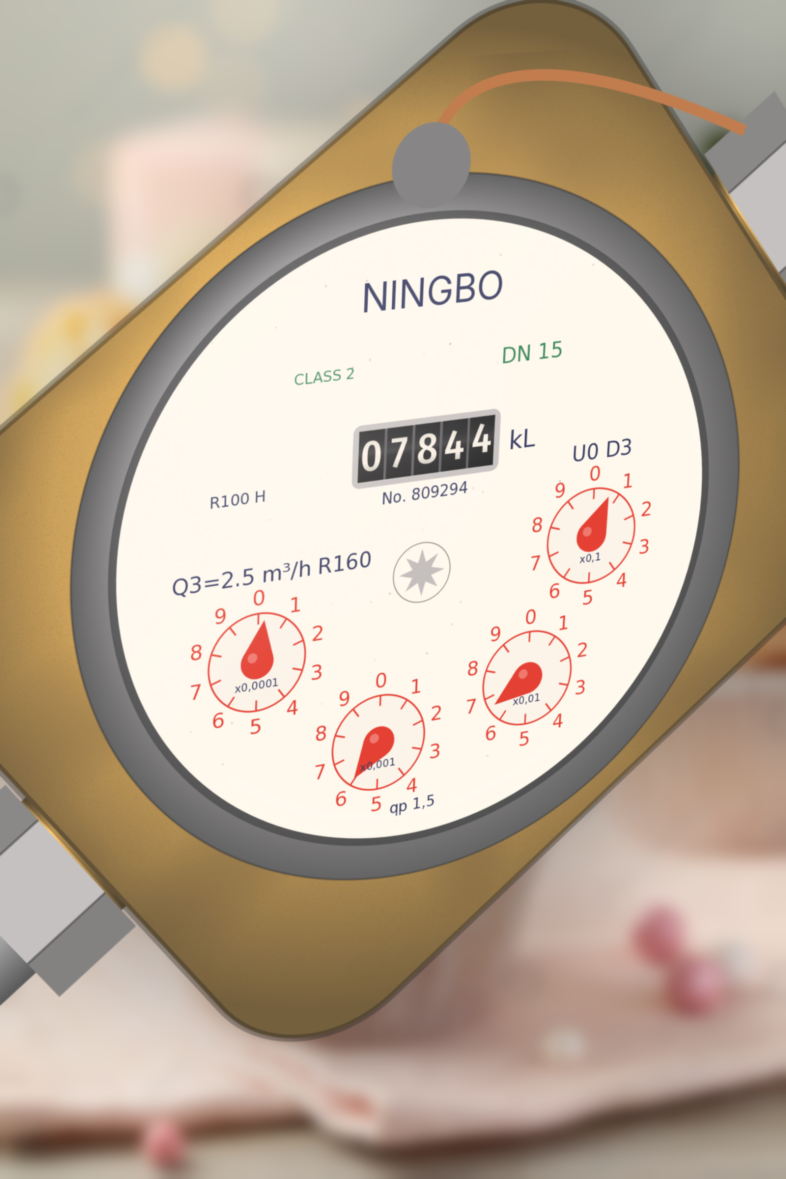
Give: 7844.0660 kL
